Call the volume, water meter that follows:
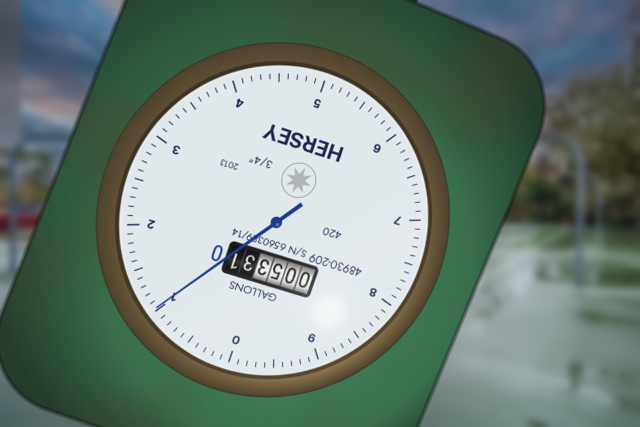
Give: 53311.0 gal
